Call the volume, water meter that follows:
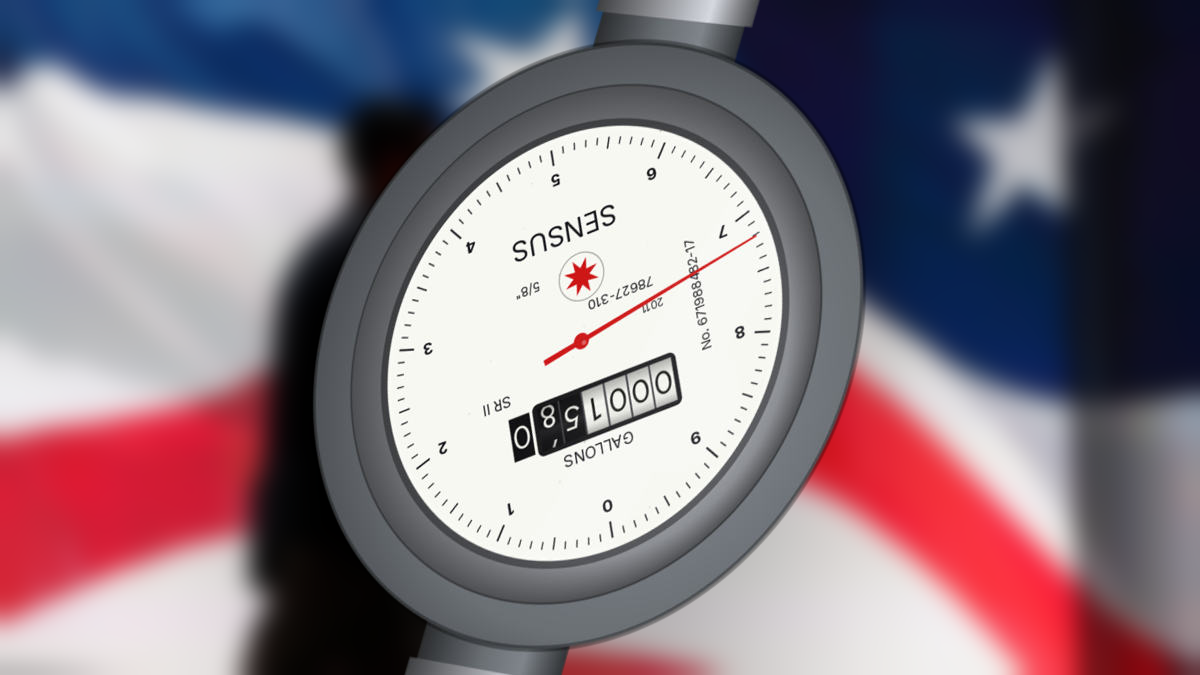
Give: 1577.2 gal
